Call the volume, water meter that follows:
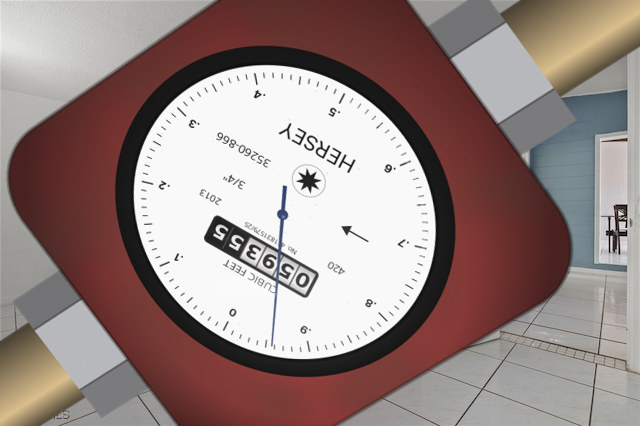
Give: 59354.94 ft³
